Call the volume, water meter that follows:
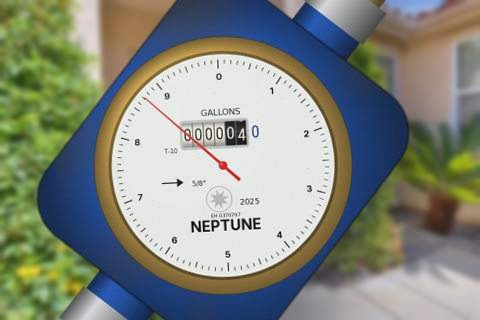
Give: 38.7 gal
